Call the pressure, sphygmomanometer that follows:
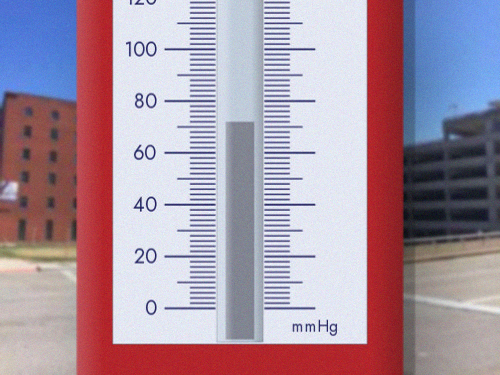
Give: 72 mmHg
